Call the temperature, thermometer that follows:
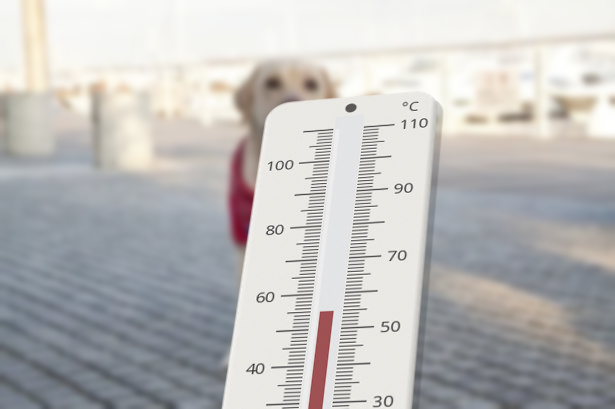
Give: 55 °C
